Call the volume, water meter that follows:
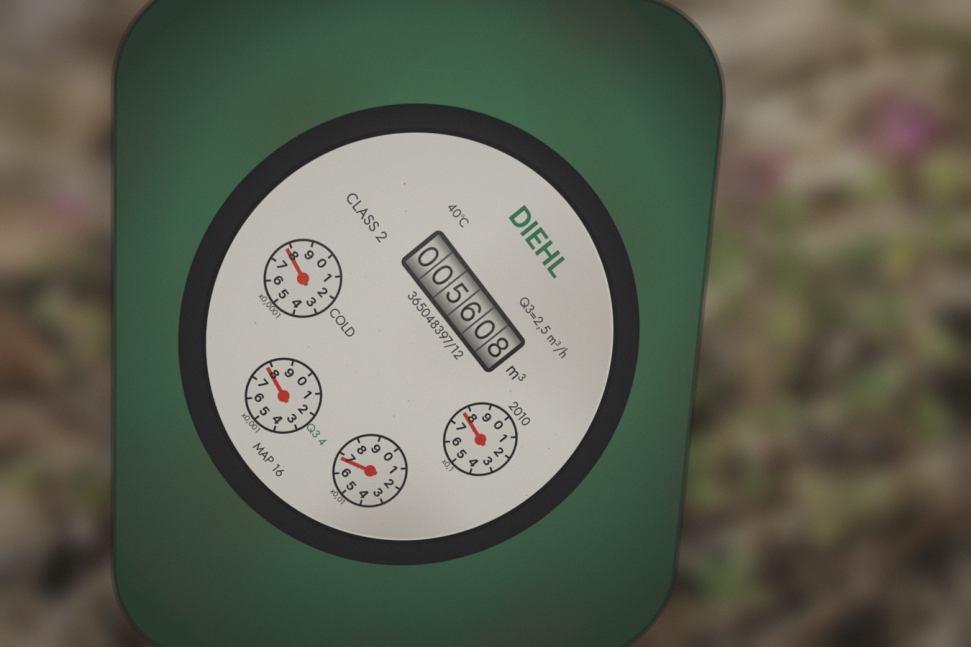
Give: 5608.7677 m³
